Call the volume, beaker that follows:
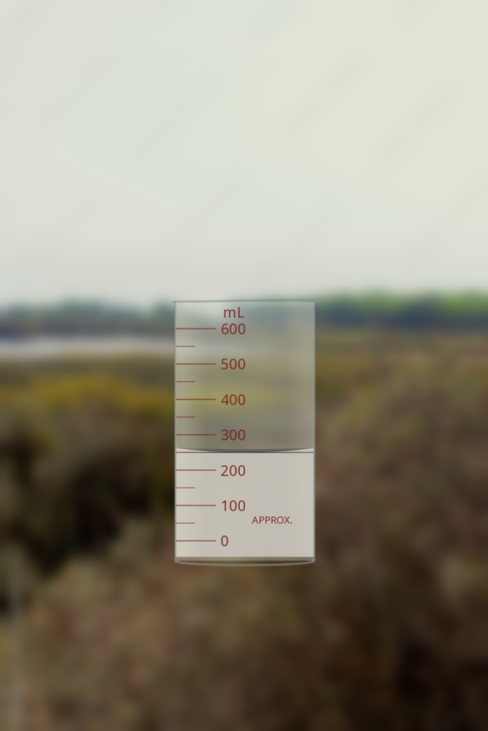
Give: 250 mL
